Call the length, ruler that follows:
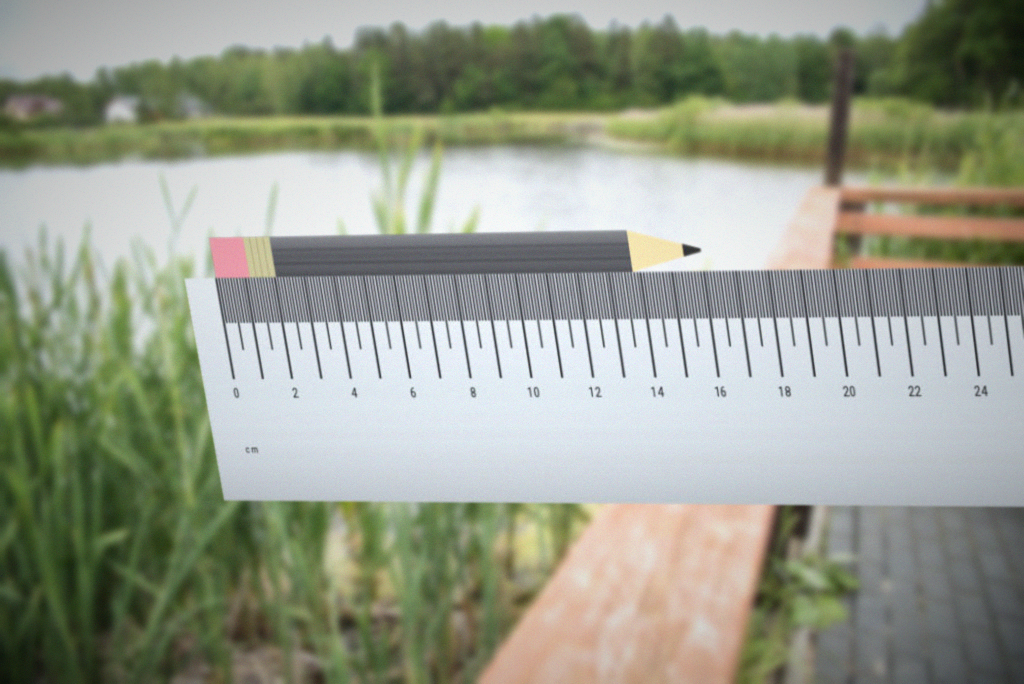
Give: 16 cm
